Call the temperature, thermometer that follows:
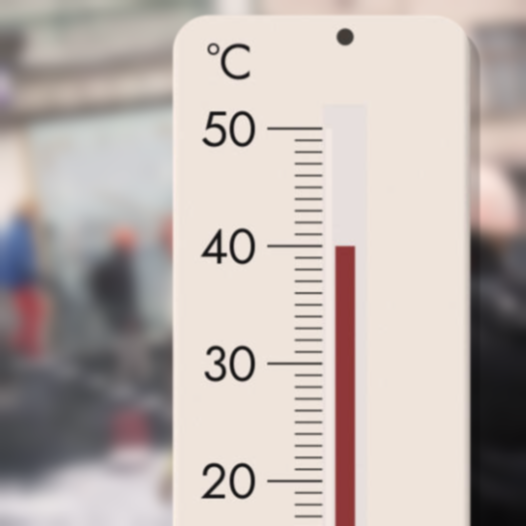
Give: 40 °C
